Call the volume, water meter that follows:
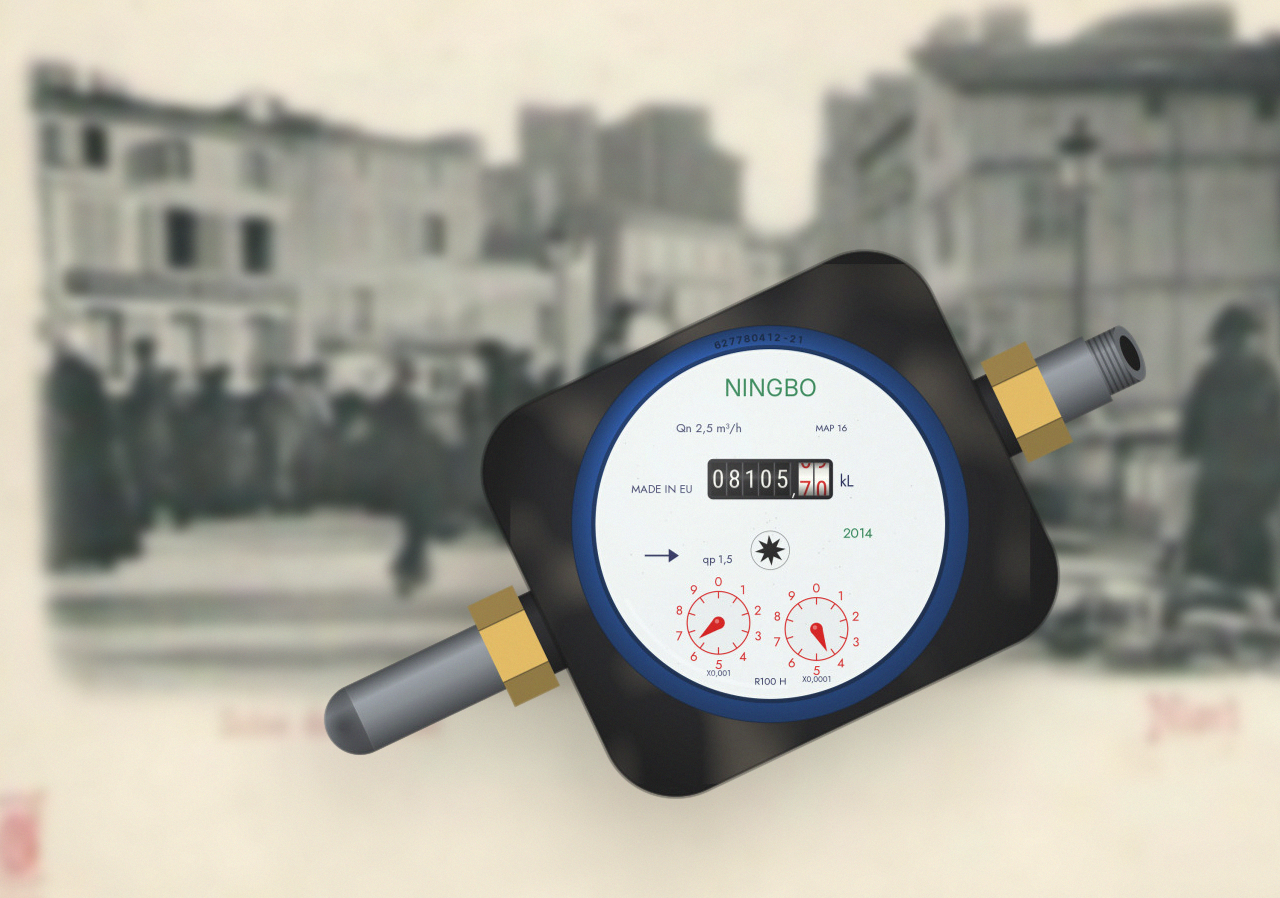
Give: 8105.6964 kL
